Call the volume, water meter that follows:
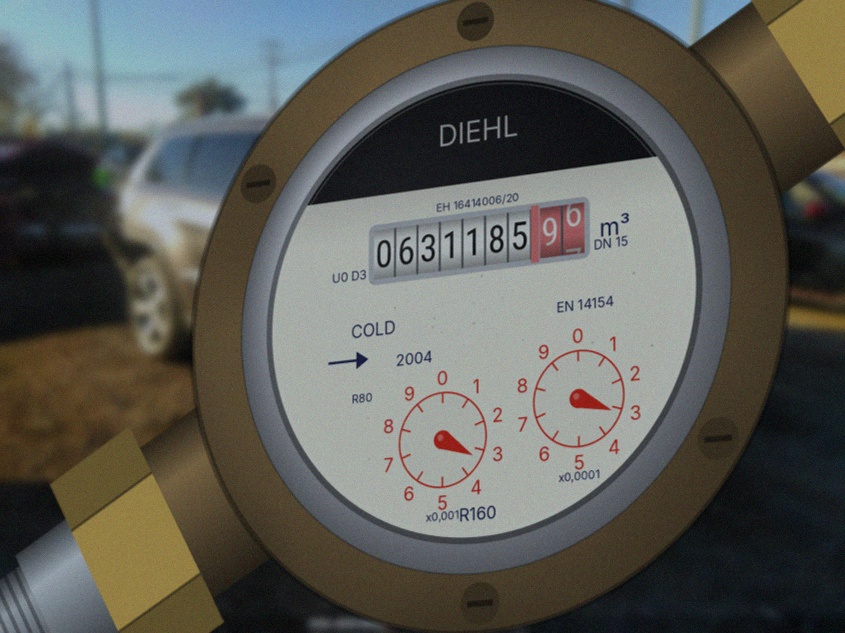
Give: 631185.9633 m³
